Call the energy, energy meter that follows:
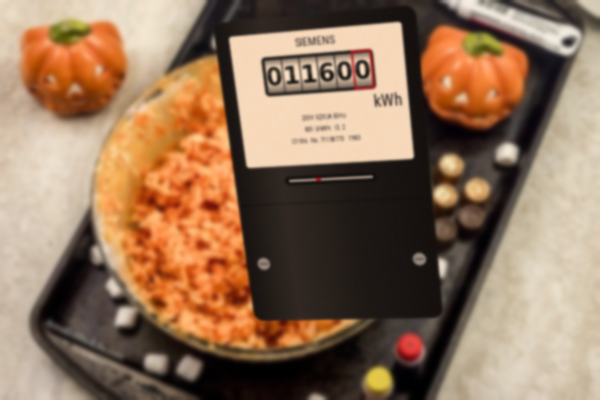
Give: 1160.0 kWh
